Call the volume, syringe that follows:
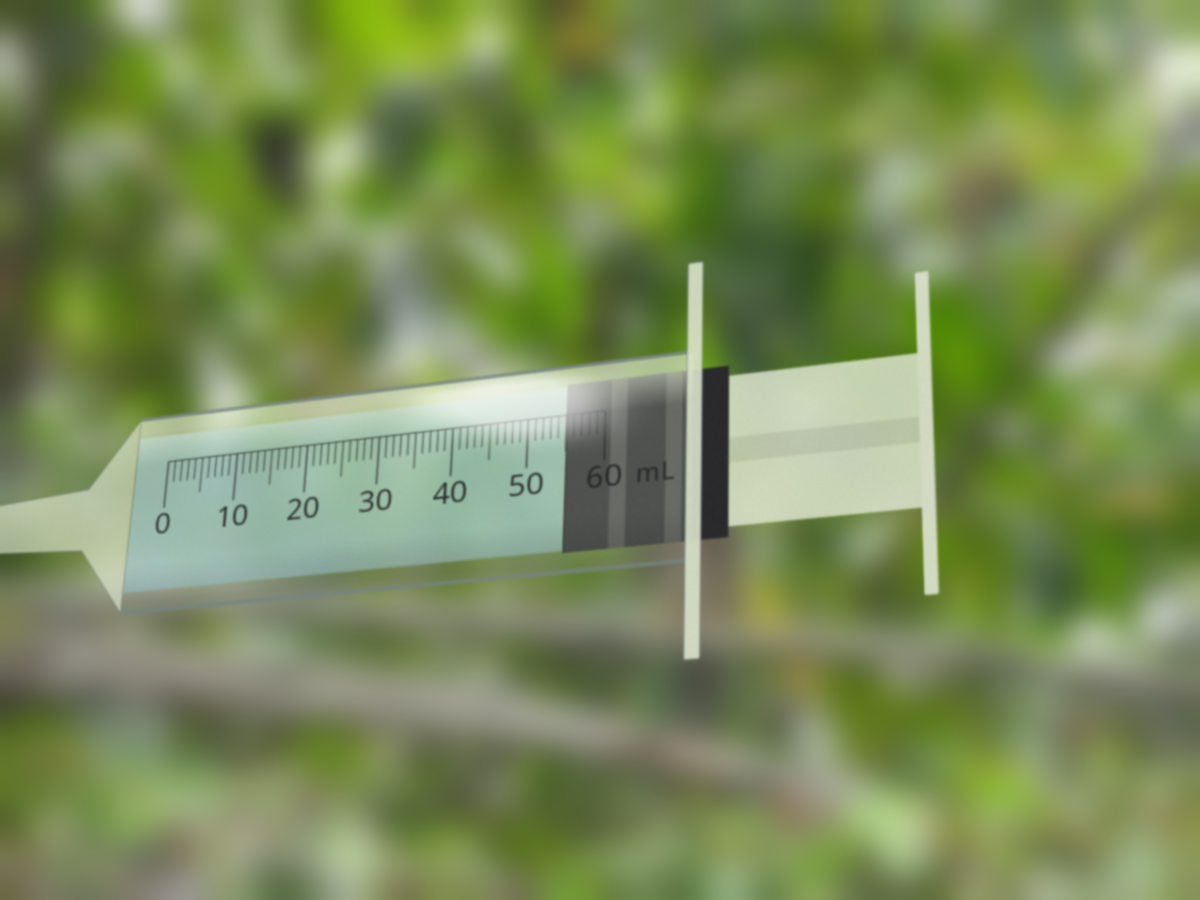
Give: 55 mL
